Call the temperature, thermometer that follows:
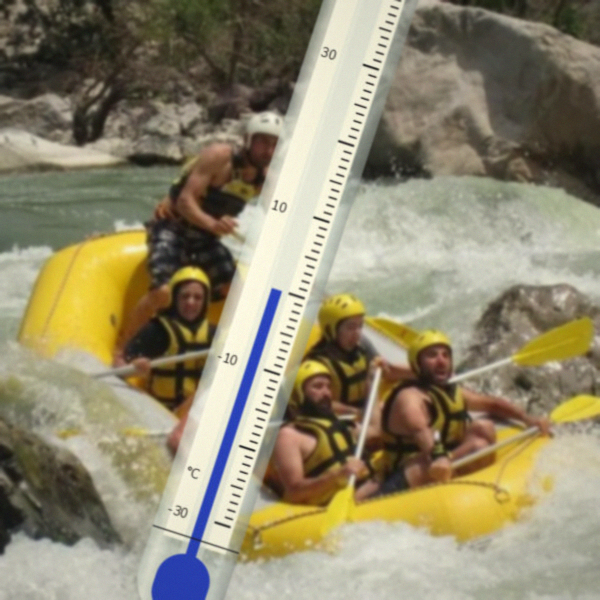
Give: 0 °C
